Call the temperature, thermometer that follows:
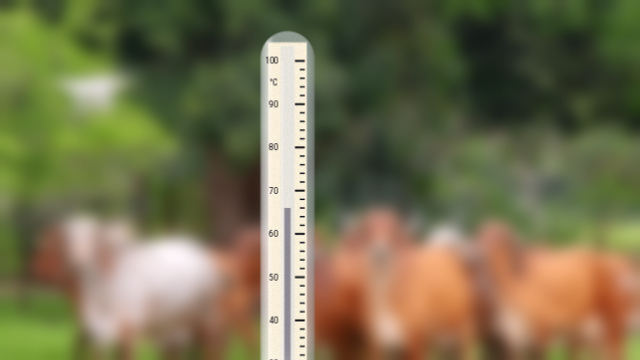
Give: 66 °C
